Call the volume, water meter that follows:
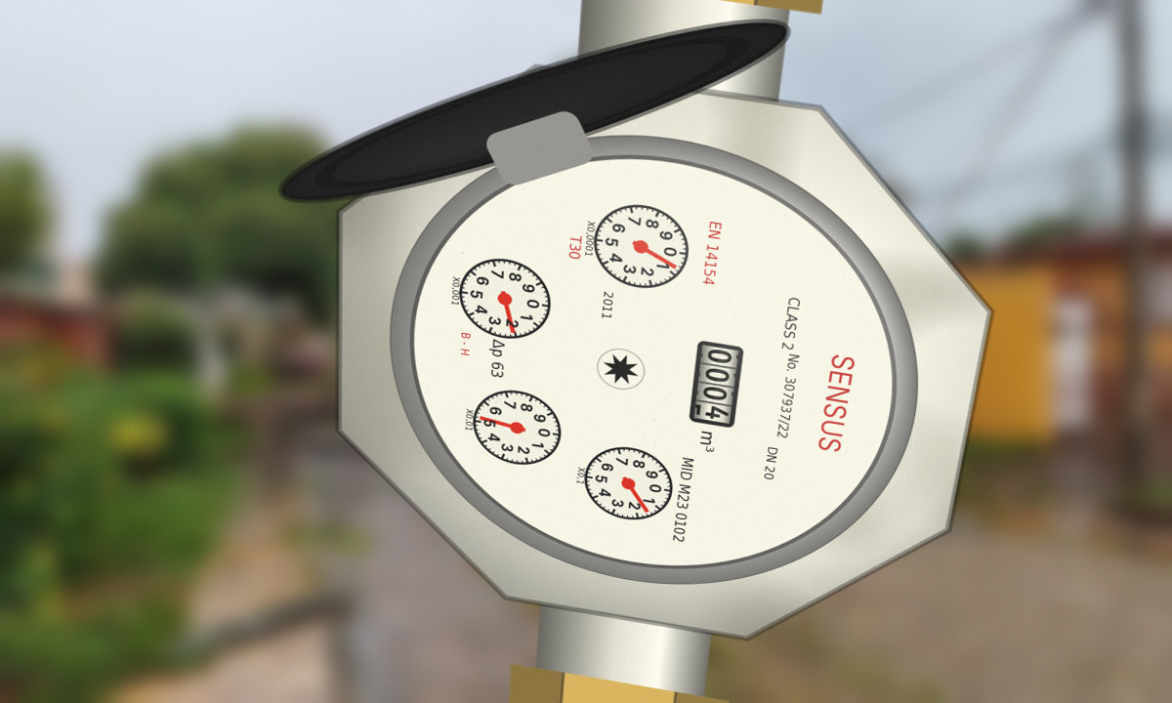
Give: 4.1520 m³
